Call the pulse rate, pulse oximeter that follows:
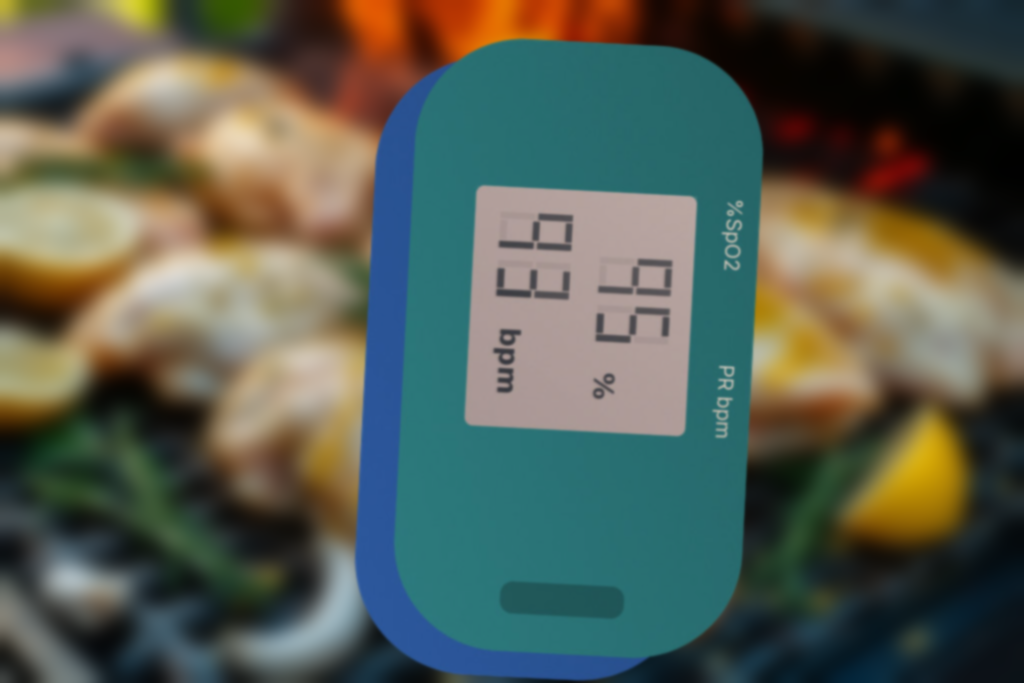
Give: 93 bpm
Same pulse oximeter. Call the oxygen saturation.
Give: 95 %
